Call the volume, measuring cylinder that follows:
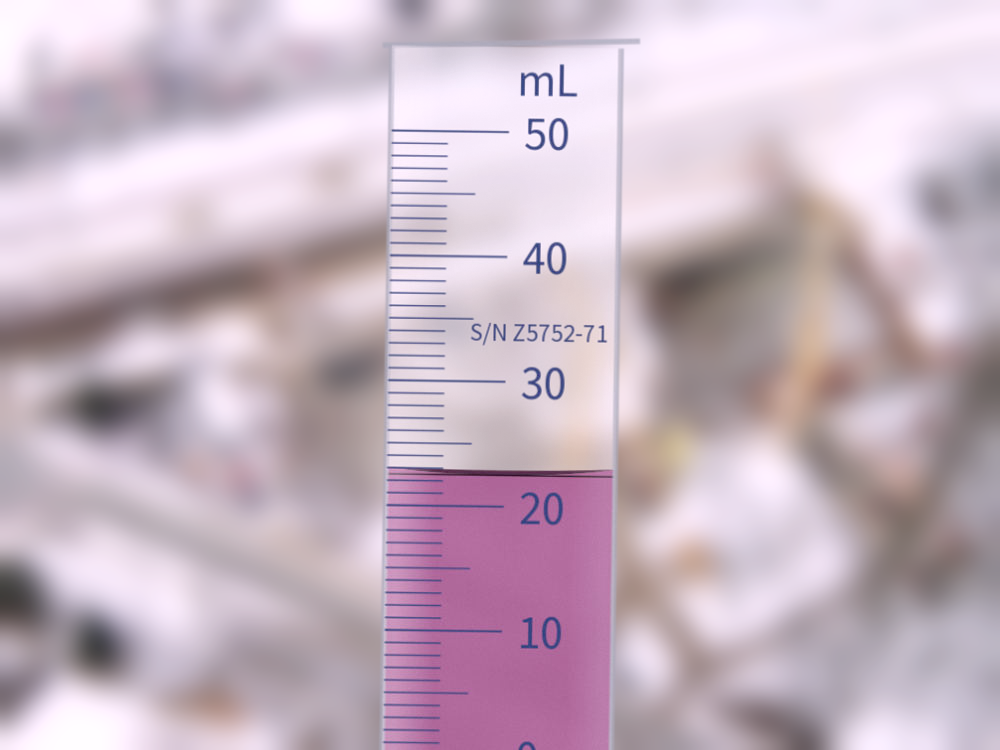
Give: 22.5 mL
